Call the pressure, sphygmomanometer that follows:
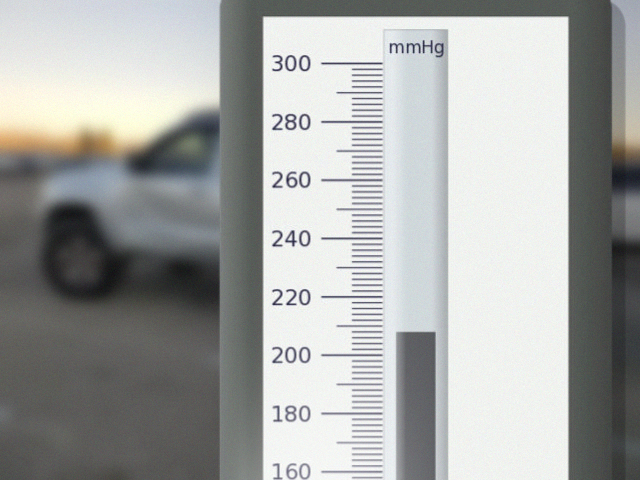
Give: 208 mmHg
